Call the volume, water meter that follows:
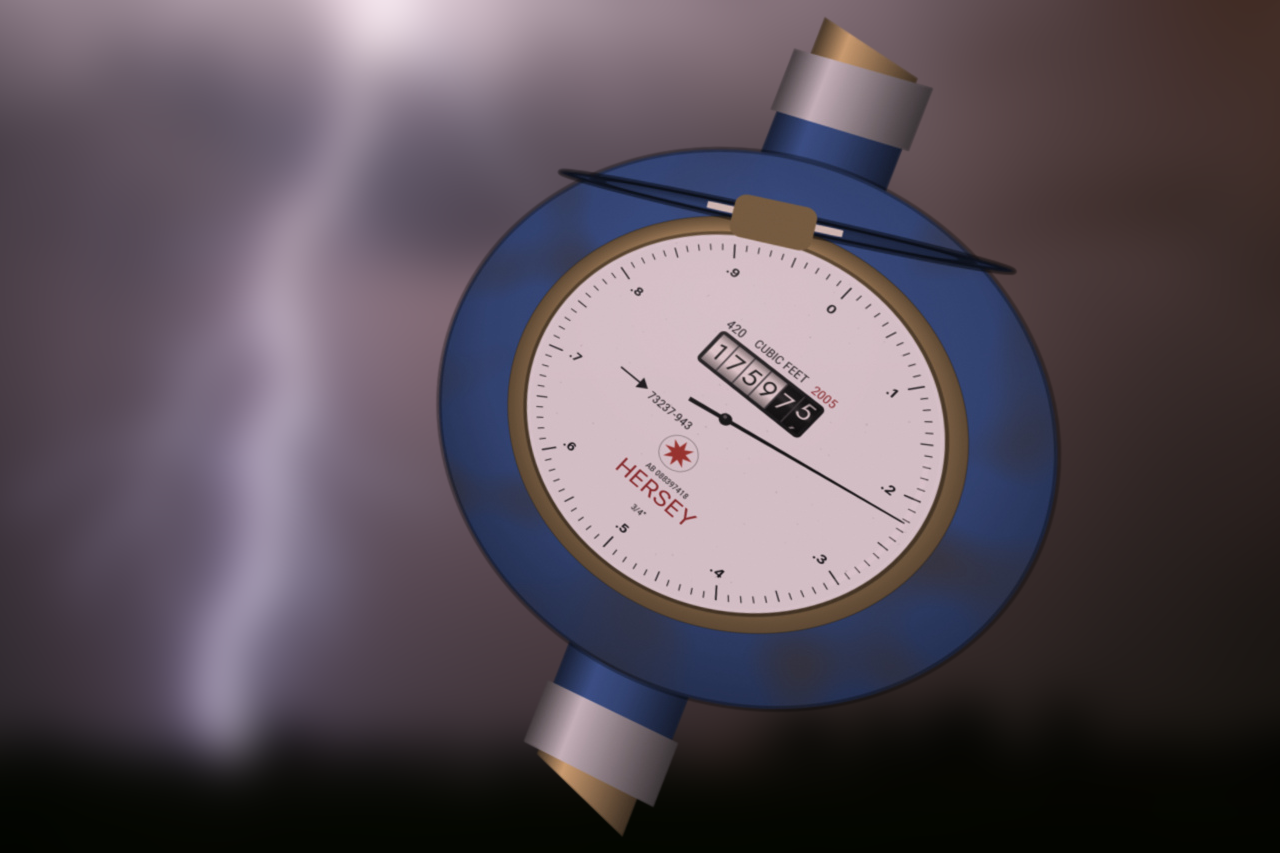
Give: 175975.22 ft³
